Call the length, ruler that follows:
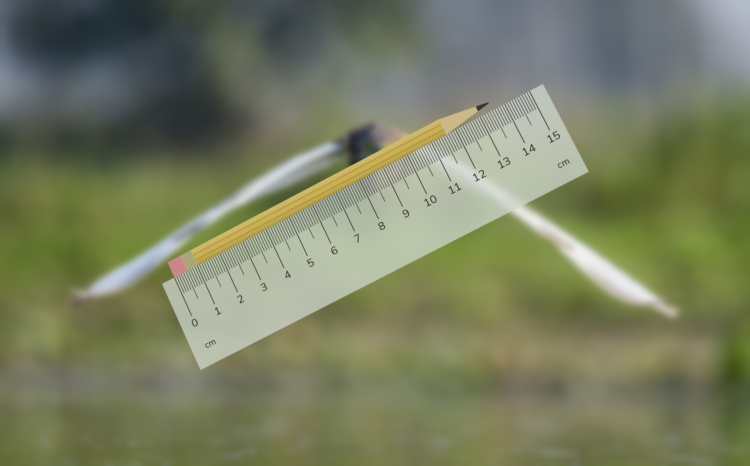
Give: 13.5 cm
